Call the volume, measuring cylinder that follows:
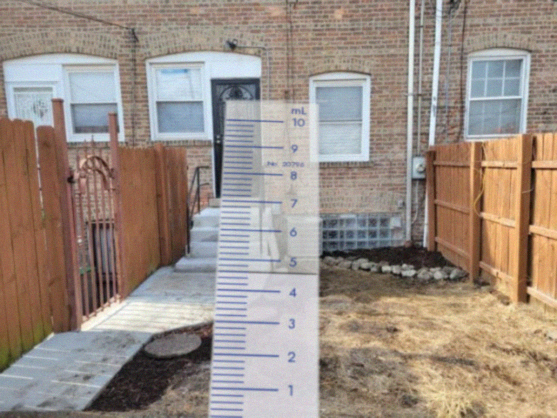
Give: 4.6 mL
